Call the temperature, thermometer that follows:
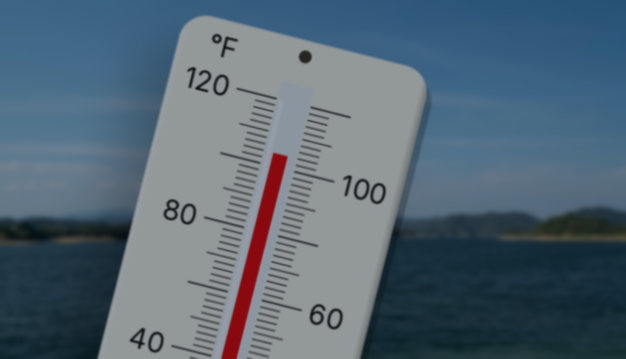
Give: 104 °F
